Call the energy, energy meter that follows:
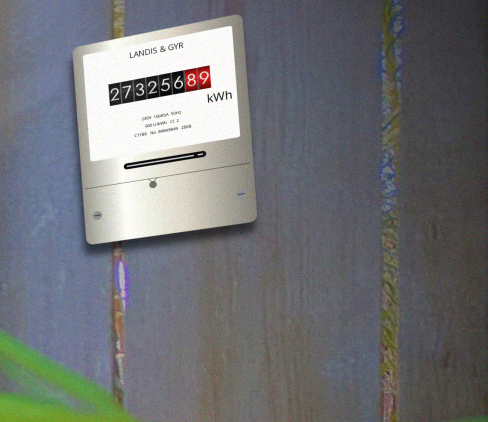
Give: 273256.89 kWh
